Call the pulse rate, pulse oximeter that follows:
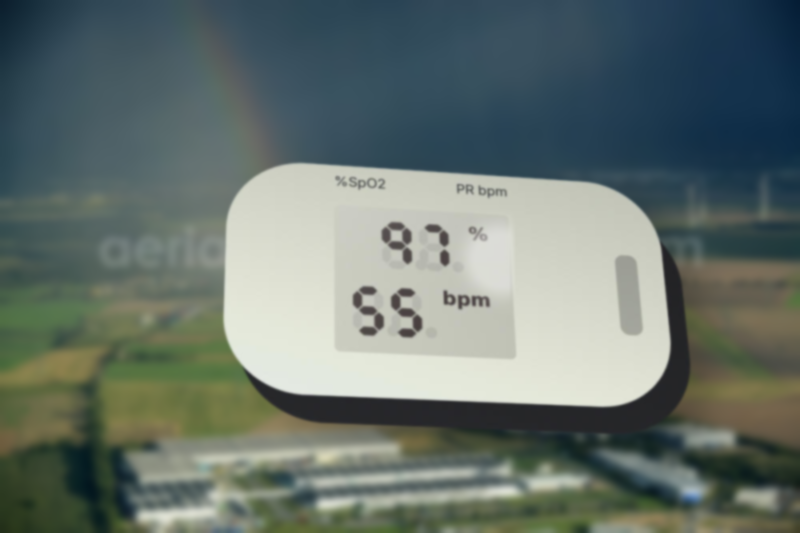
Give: 55 bpm
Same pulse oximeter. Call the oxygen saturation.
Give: 97 %
